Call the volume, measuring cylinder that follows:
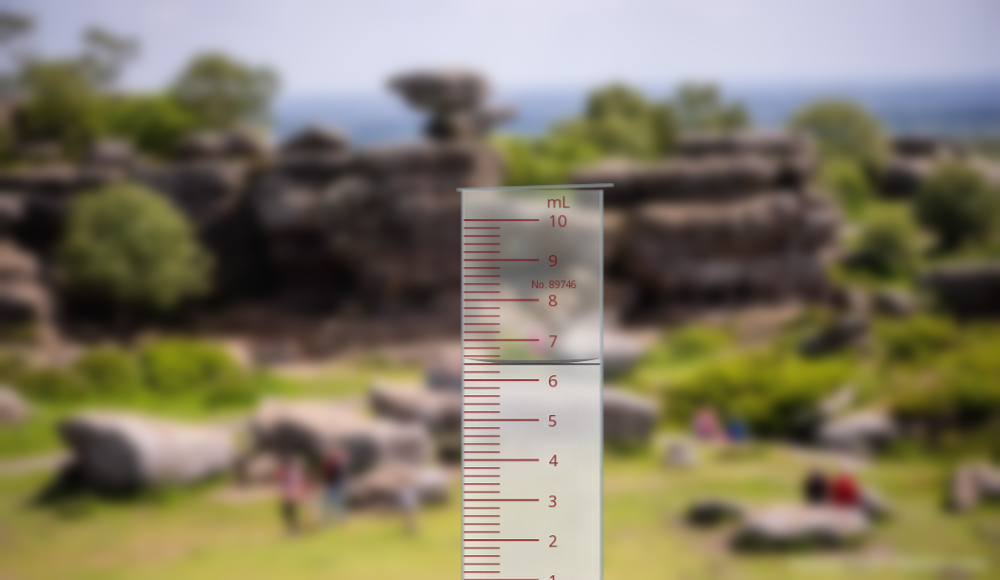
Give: 6.4 mL
